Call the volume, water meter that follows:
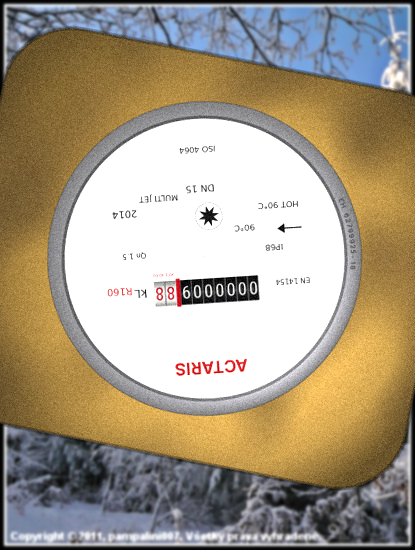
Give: 9.88 kL
